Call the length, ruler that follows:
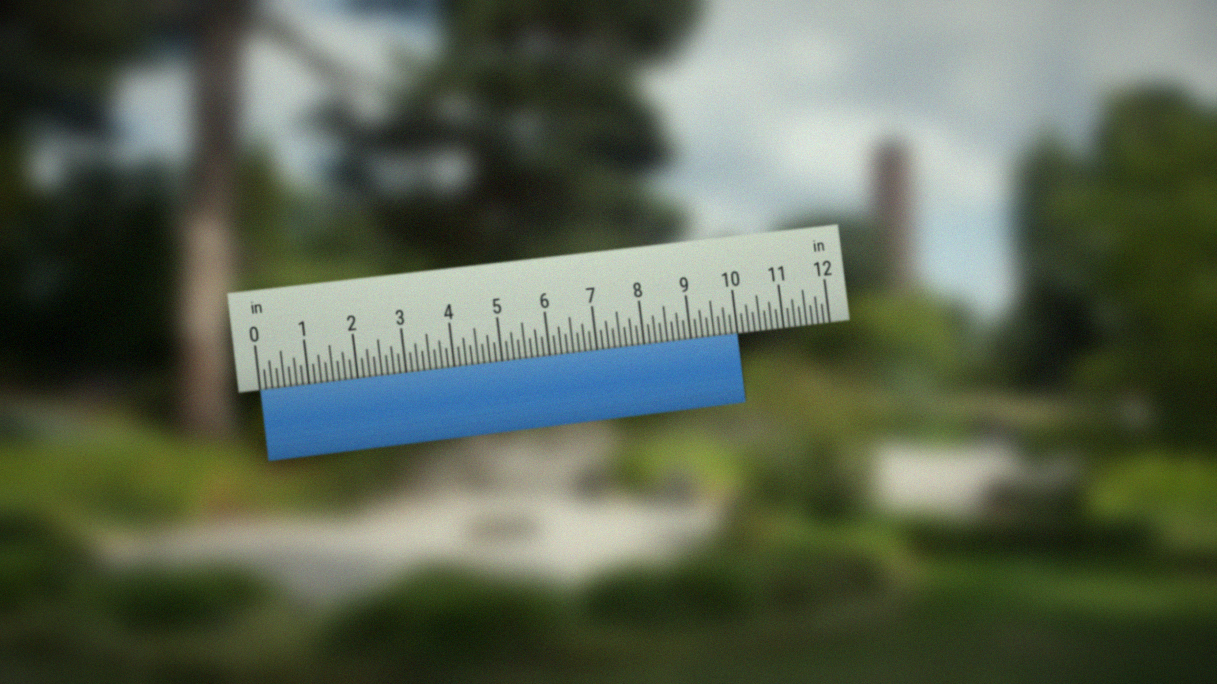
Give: 10 in
